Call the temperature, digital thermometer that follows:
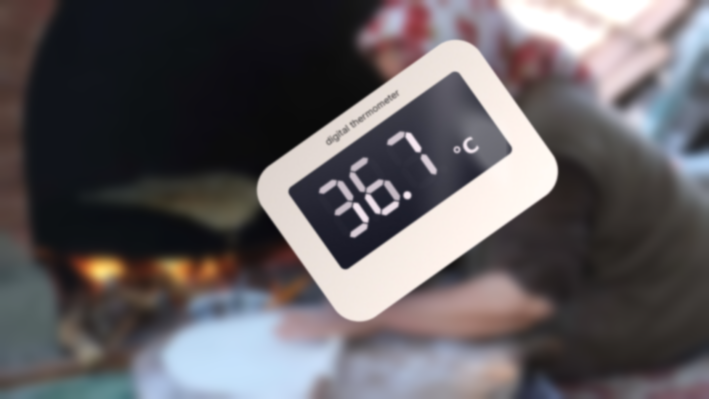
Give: 36.7 °C
